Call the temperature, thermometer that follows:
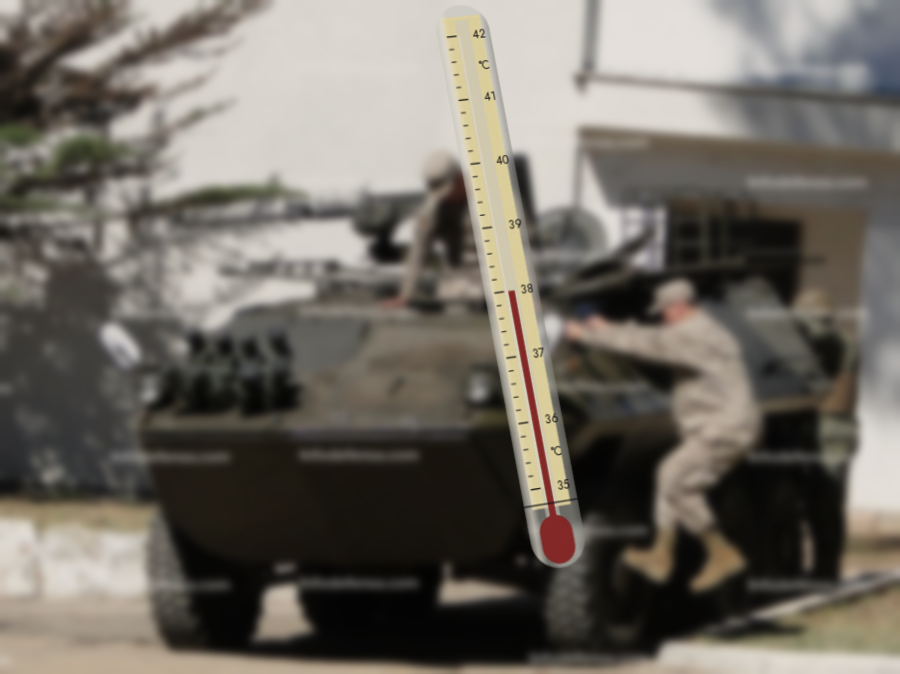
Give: 38 °C
